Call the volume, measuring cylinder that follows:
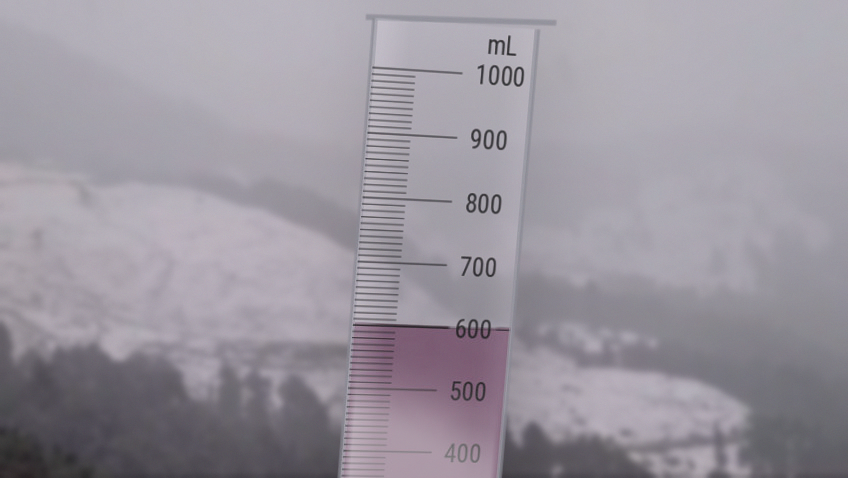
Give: 600 mL
